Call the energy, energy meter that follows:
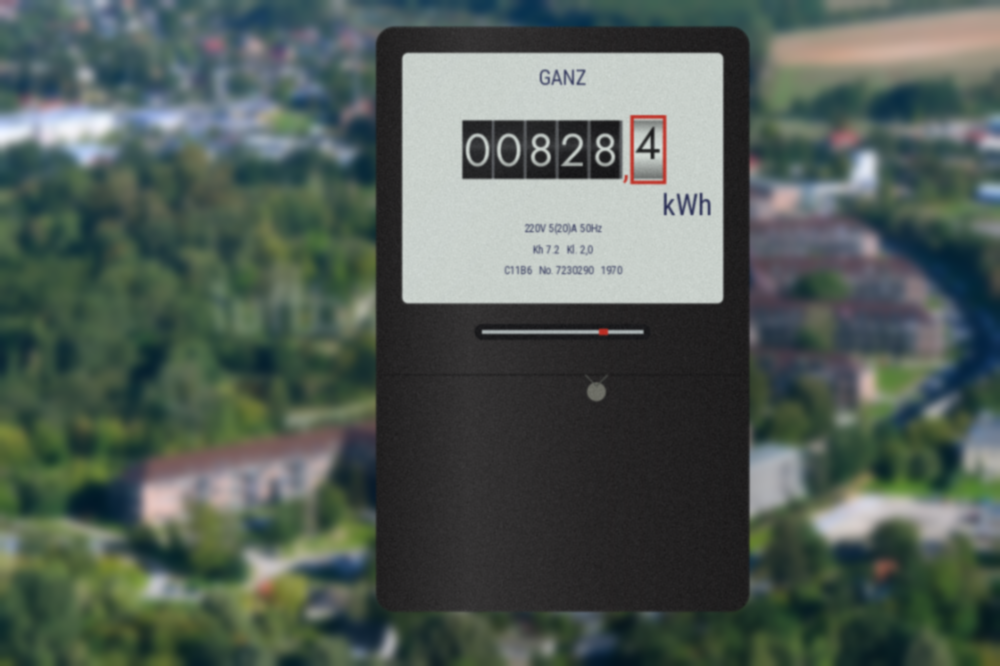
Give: 828.4 kWh
